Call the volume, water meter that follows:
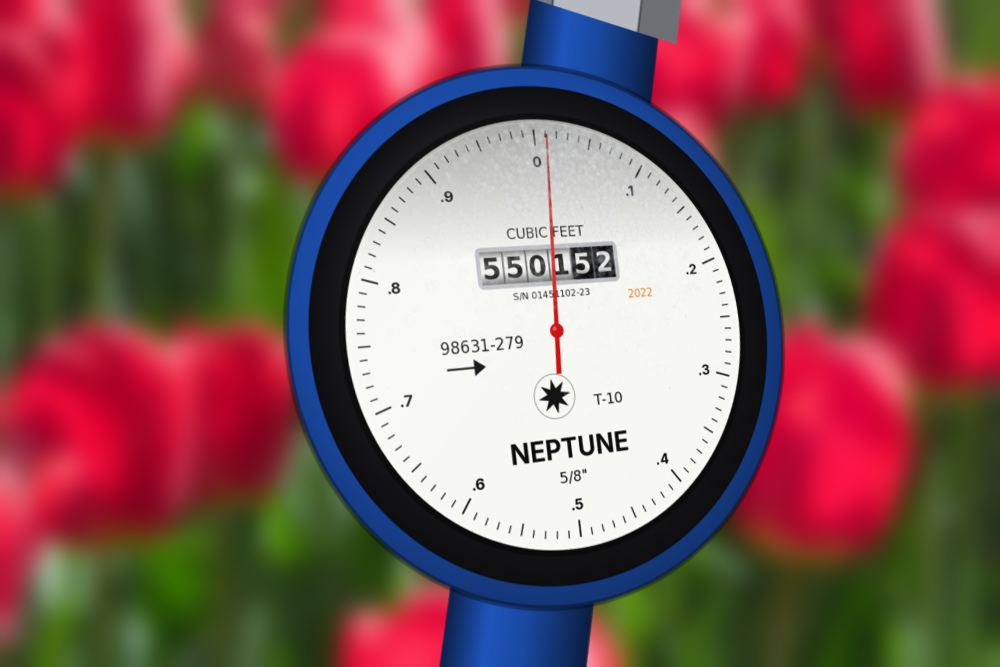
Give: 550152.01 ft³
